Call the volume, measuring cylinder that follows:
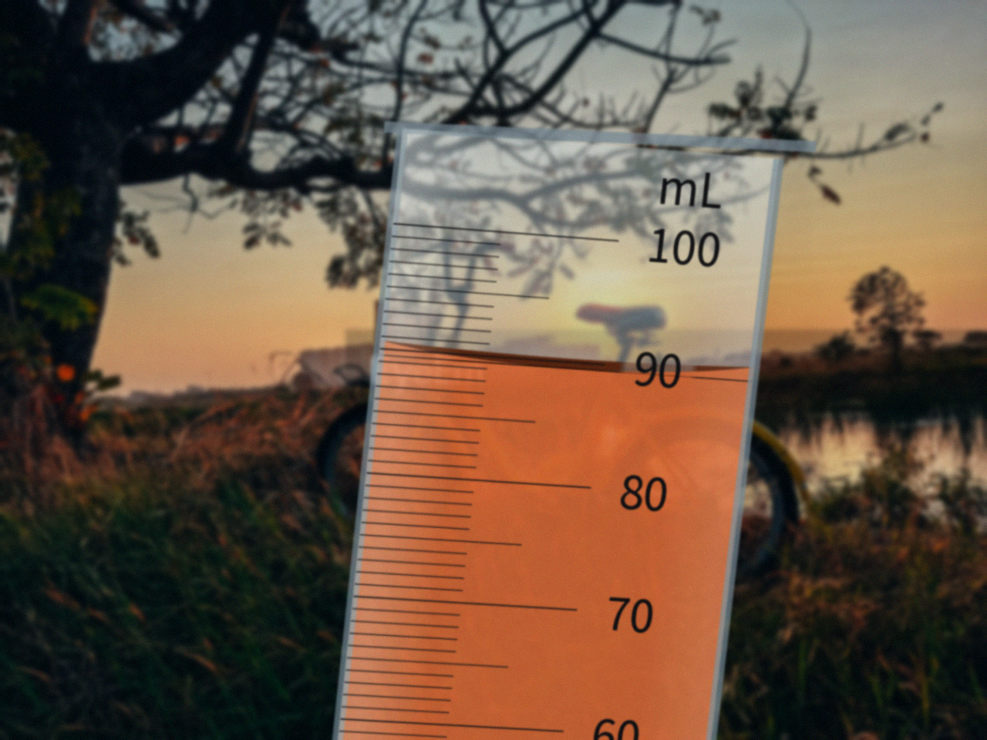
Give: 89.5 mL
